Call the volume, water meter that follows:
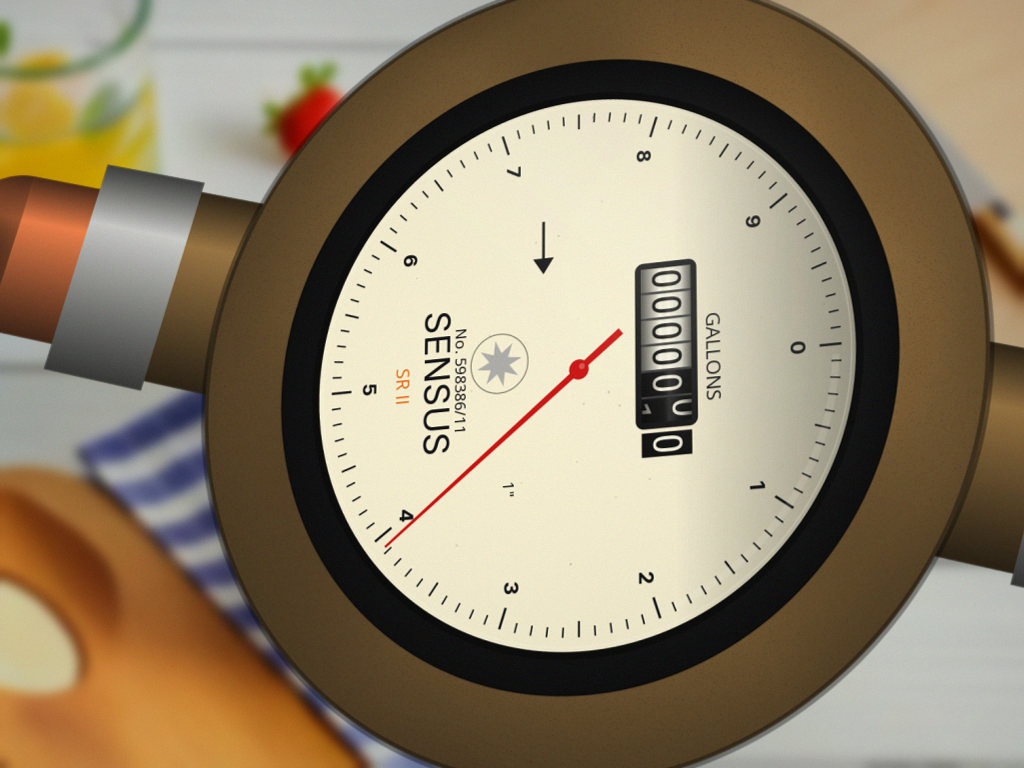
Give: 3.9 gal
